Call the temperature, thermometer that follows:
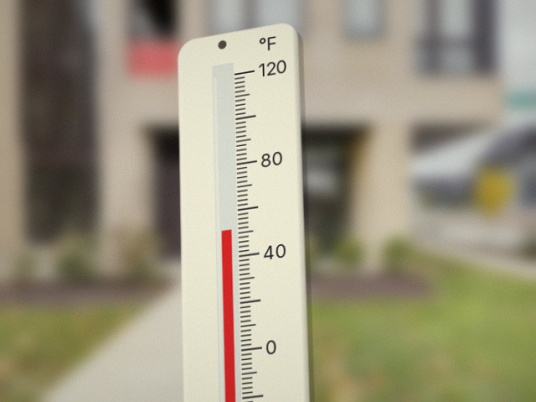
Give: 52 °F
